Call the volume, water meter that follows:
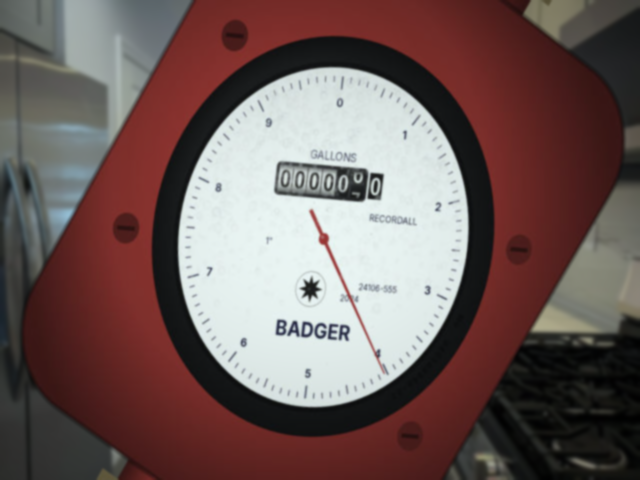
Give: 64.0 gal
